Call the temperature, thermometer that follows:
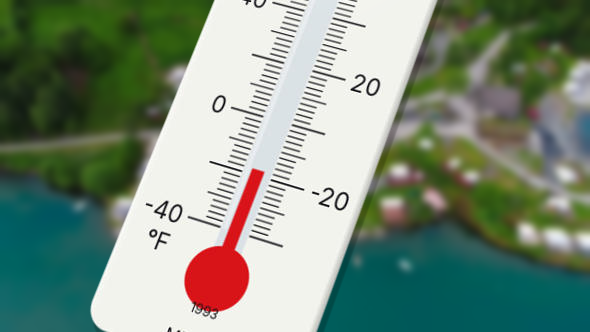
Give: -18 °F
